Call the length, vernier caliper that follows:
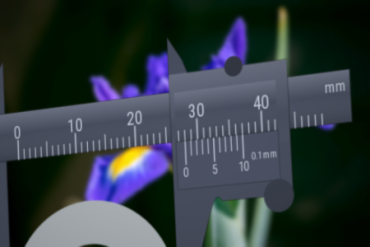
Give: 28.0 mm
